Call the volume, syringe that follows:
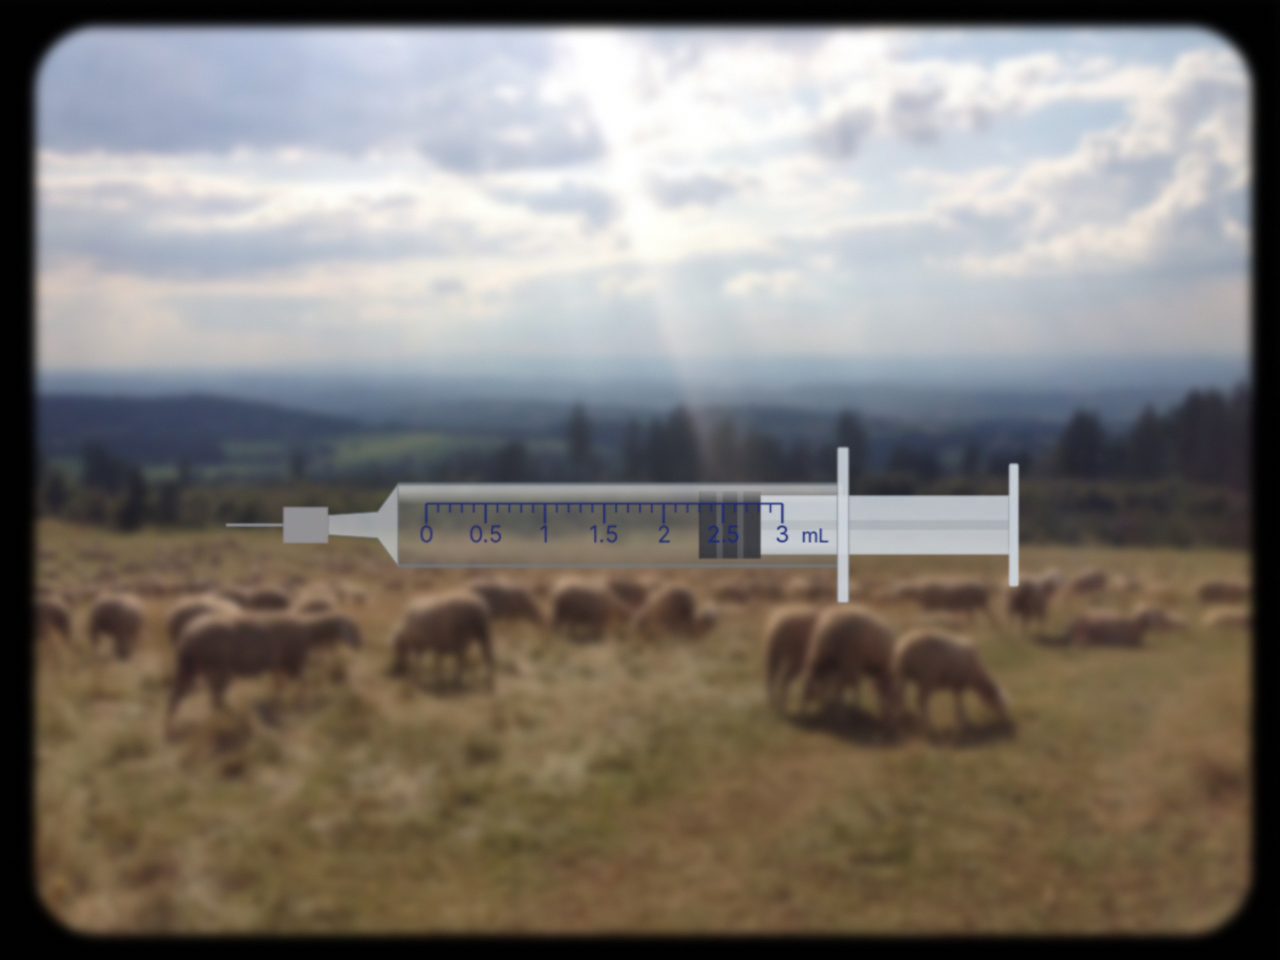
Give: 2.3 mL
